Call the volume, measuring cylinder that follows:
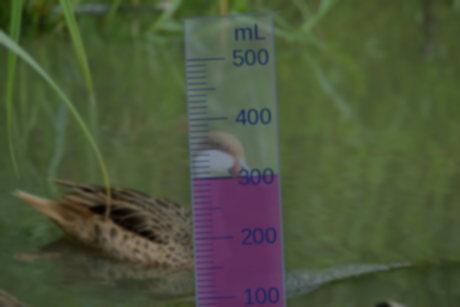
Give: 300 mL
